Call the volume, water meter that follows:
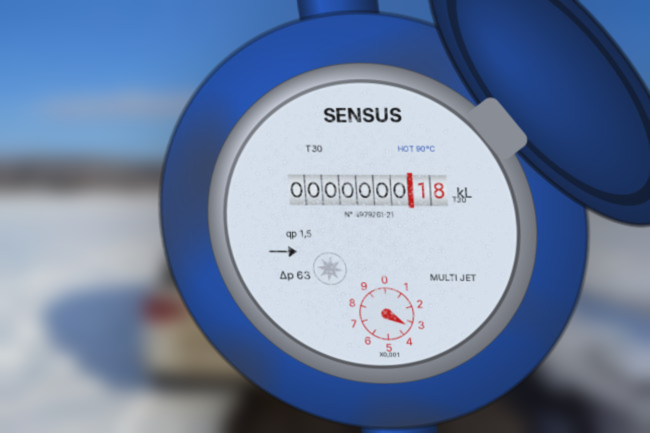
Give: 0.183 kL
